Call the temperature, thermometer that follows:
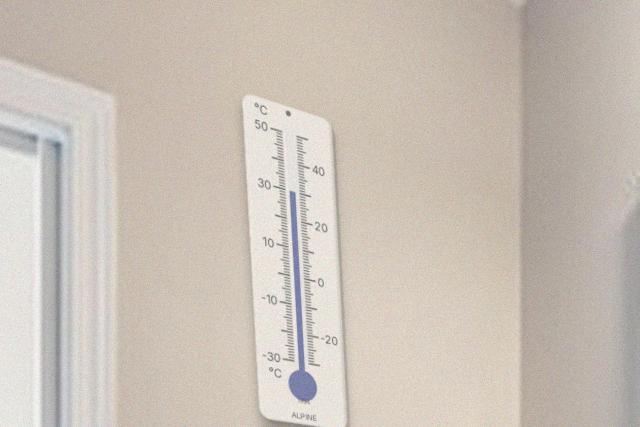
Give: 30 °C
